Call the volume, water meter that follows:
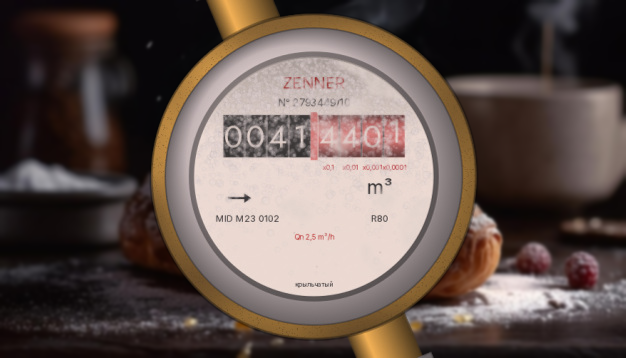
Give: 41.4401 m³
